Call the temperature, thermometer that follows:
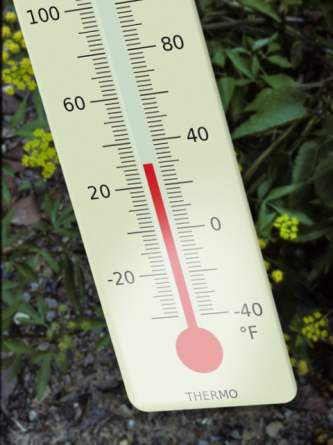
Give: 30 °F
